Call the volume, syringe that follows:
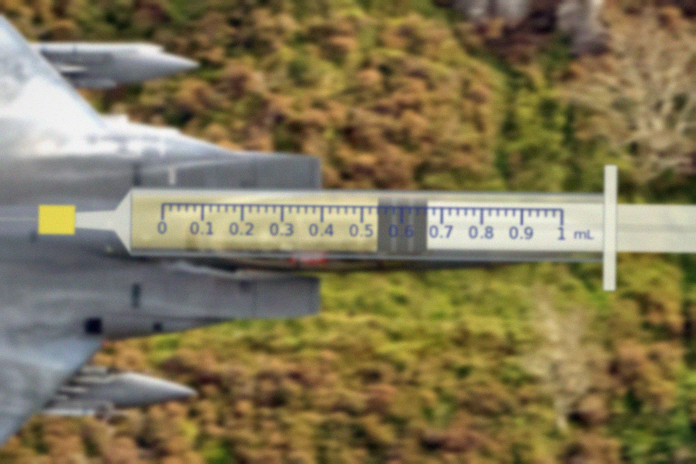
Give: 0.54 mL
